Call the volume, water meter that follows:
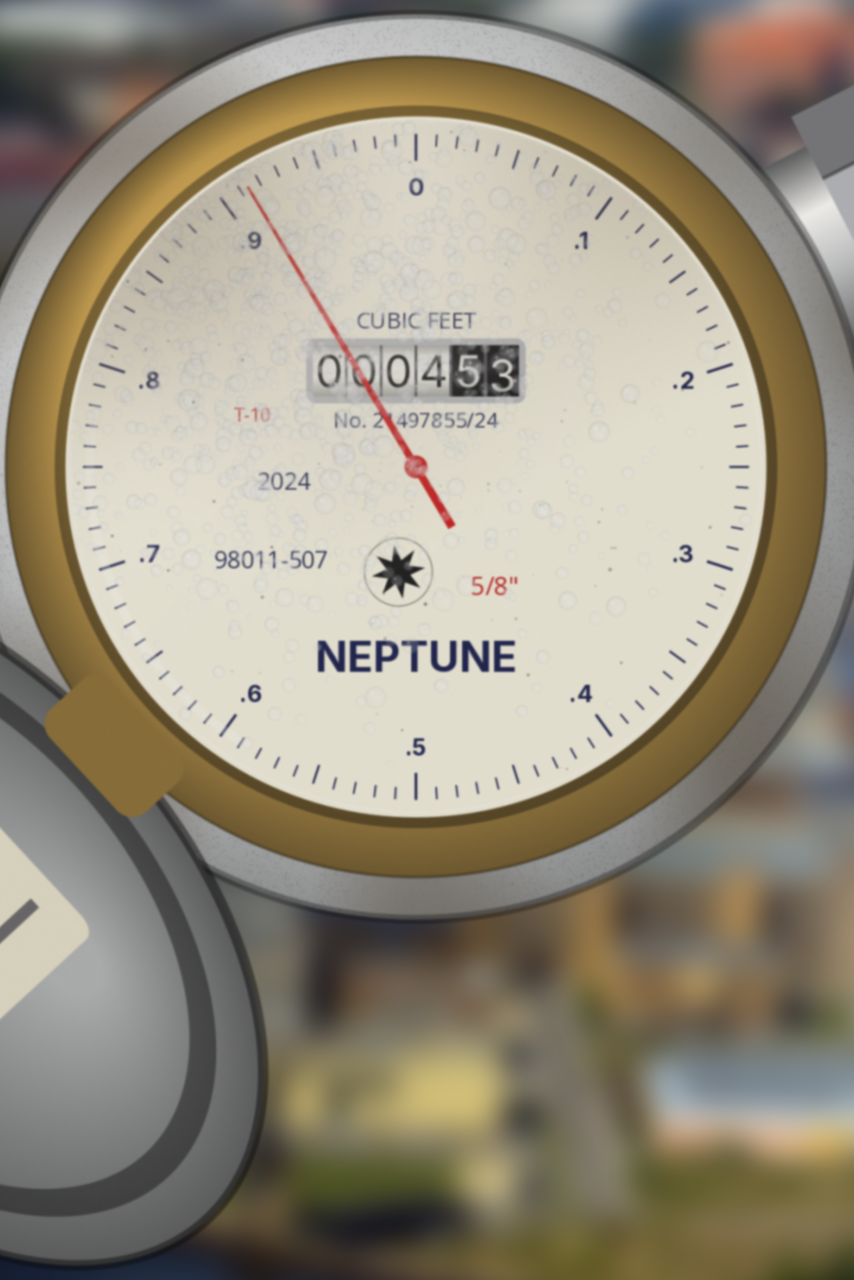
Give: 452.91 ft³
